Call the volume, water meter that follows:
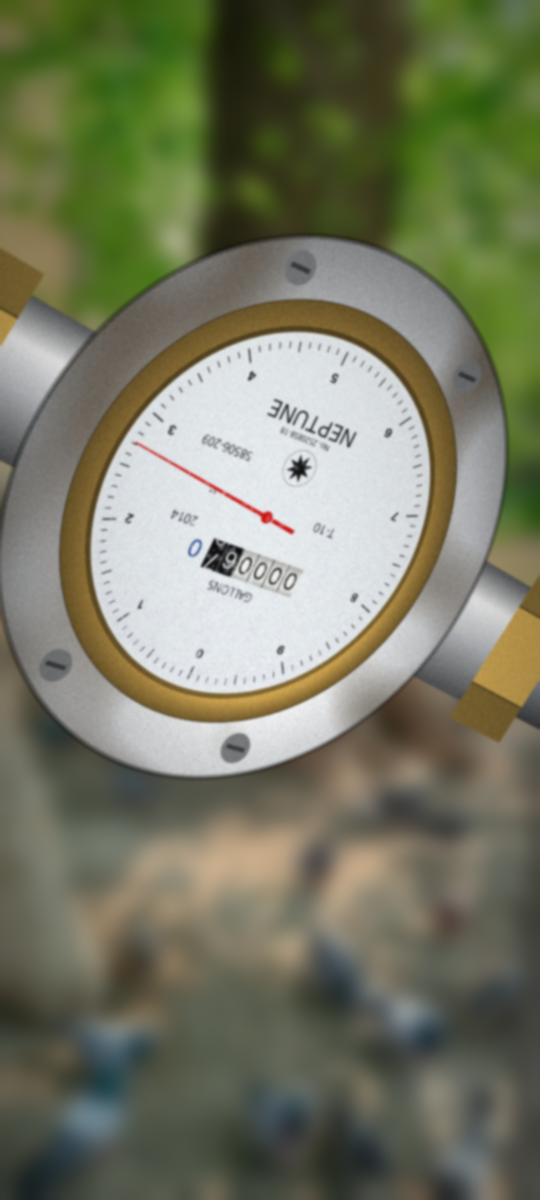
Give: 672.7 gal
